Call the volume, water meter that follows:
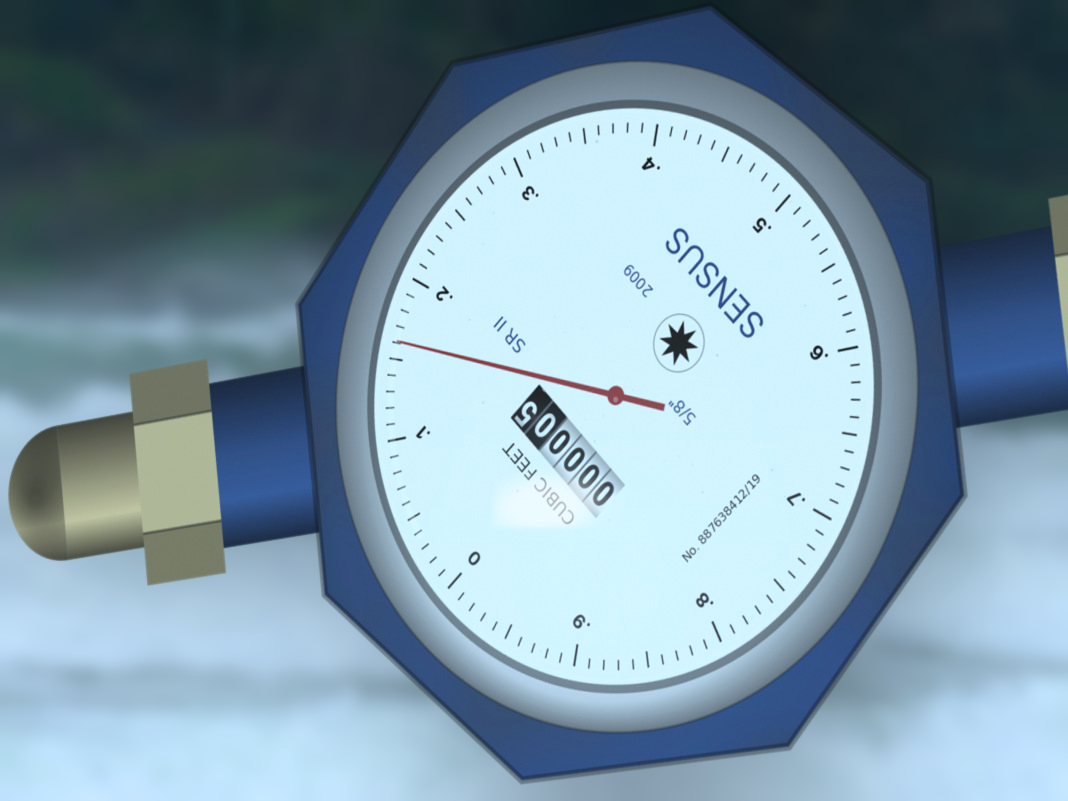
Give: 5.16 ft³
